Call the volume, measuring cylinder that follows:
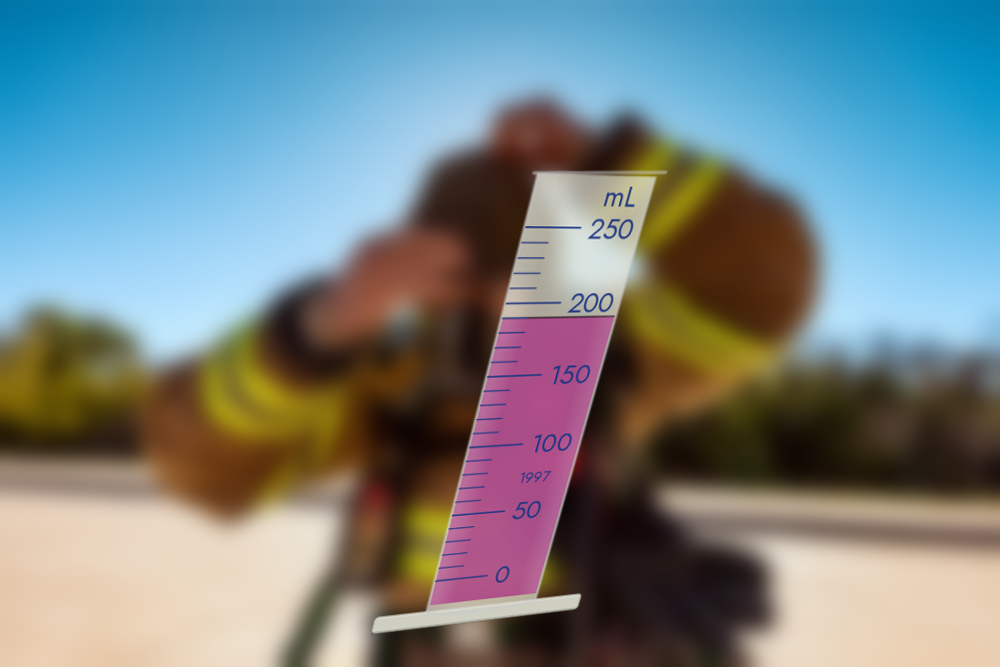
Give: 190 mL
